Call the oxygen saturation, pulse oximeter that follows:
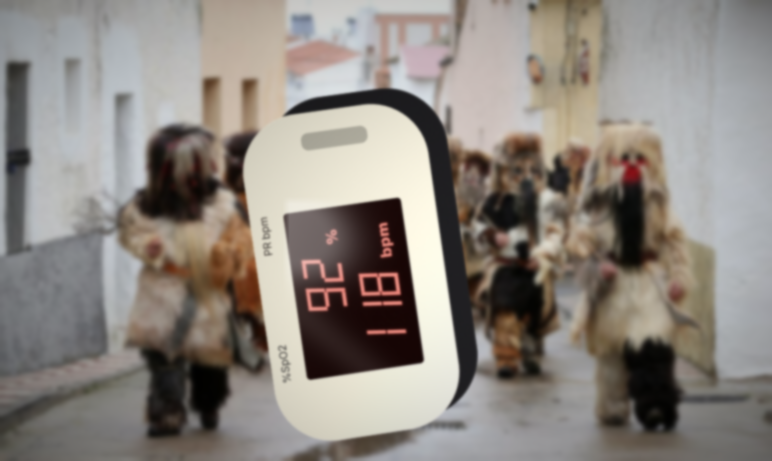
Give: 92 %
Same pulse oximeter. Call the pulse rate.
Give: 118 bpm
